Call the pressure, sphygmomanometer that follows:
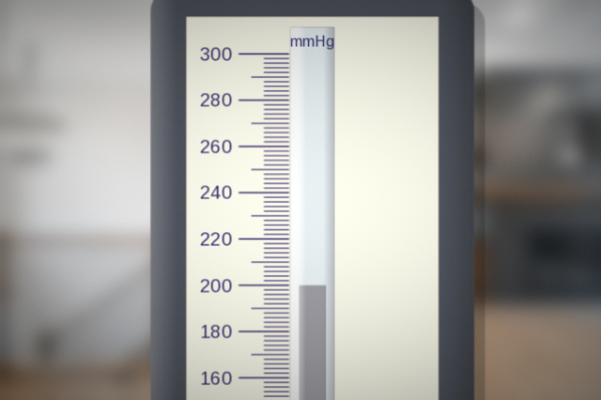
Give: 200 mmHg
